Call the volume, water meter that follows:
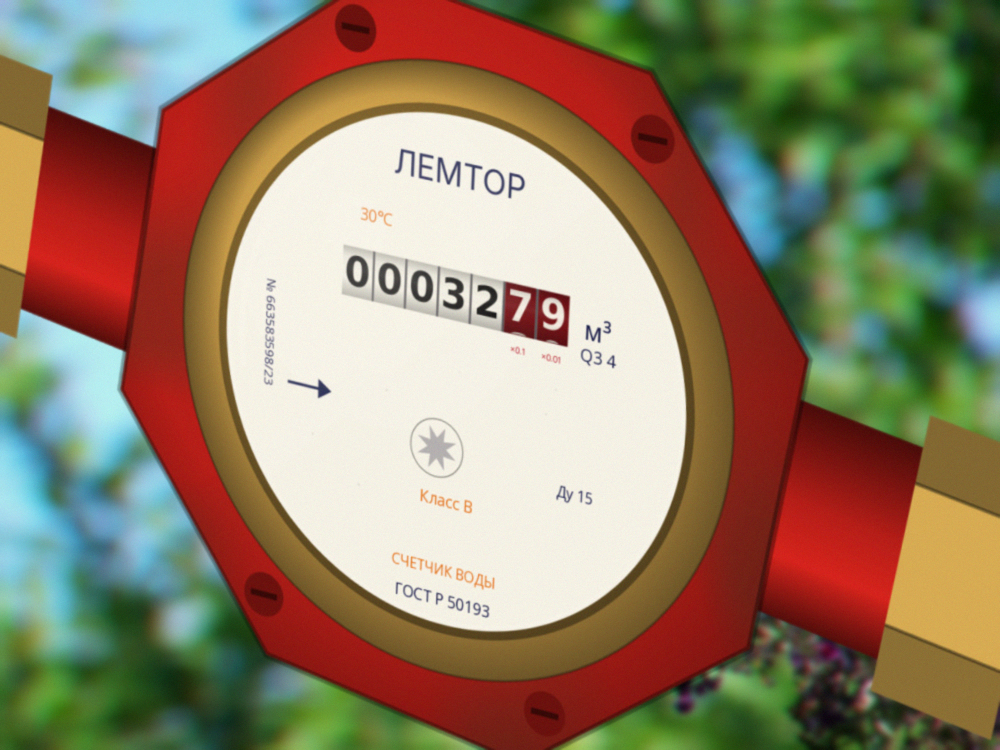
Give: 32.79 m³
